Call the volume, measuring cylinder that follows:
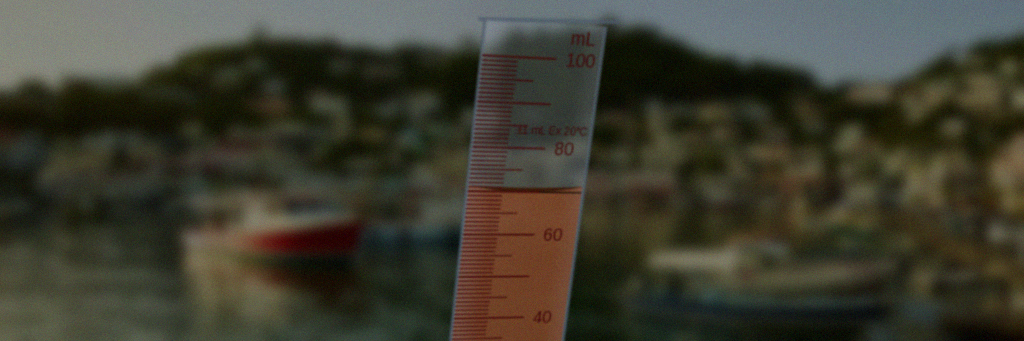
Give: 70 mL
